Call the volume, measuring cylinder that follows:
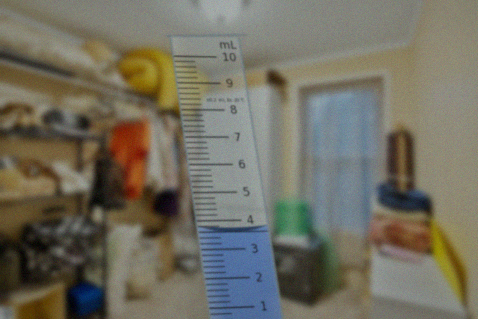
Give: 3.6 mL
